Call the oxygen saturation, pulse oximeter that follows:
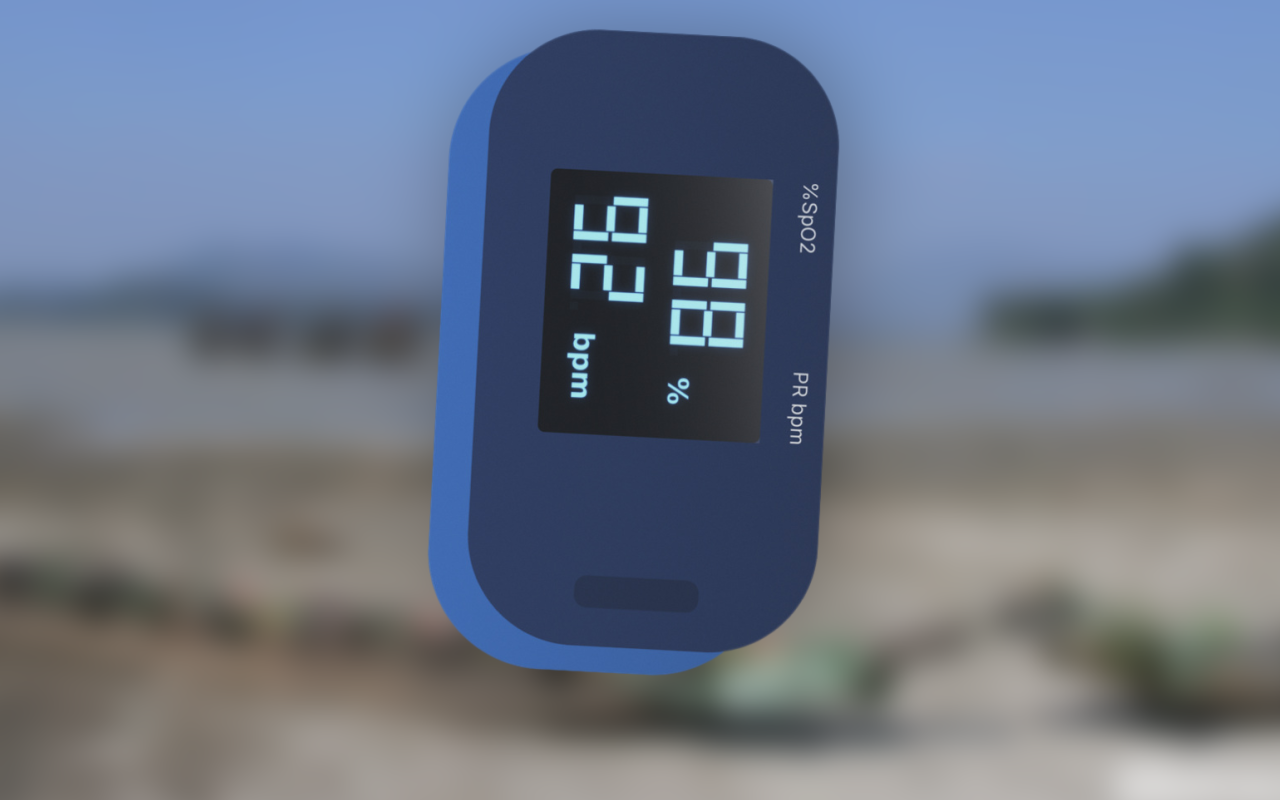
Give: 98 %
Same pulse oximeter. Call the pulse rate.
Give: 92 bpm
